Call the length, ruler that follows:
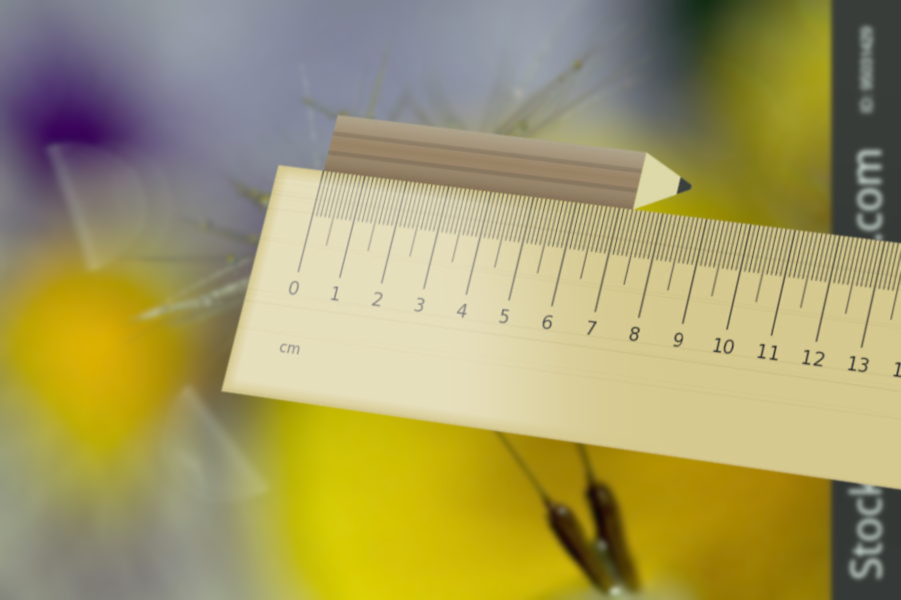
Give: 8.5 cm
